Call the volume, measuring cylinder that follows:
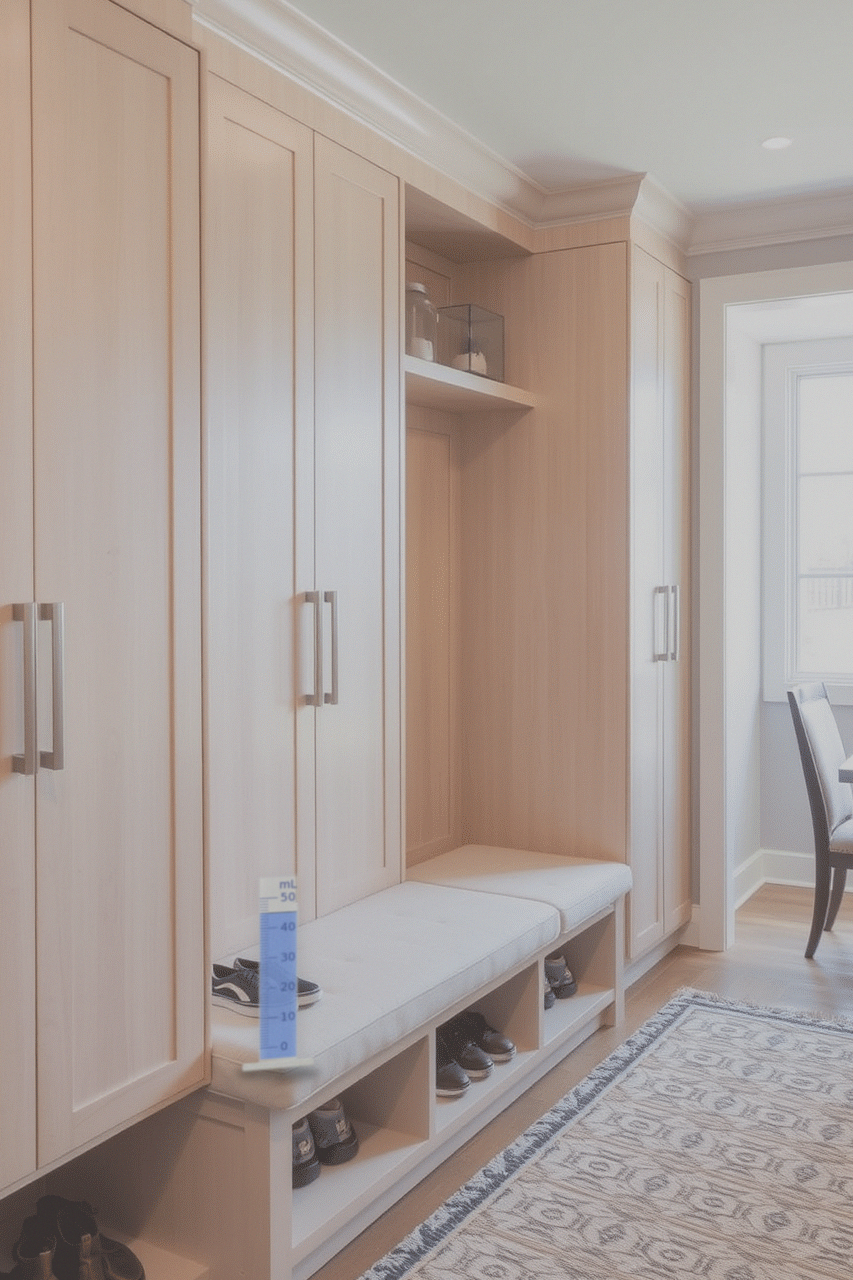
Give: 45 mL
